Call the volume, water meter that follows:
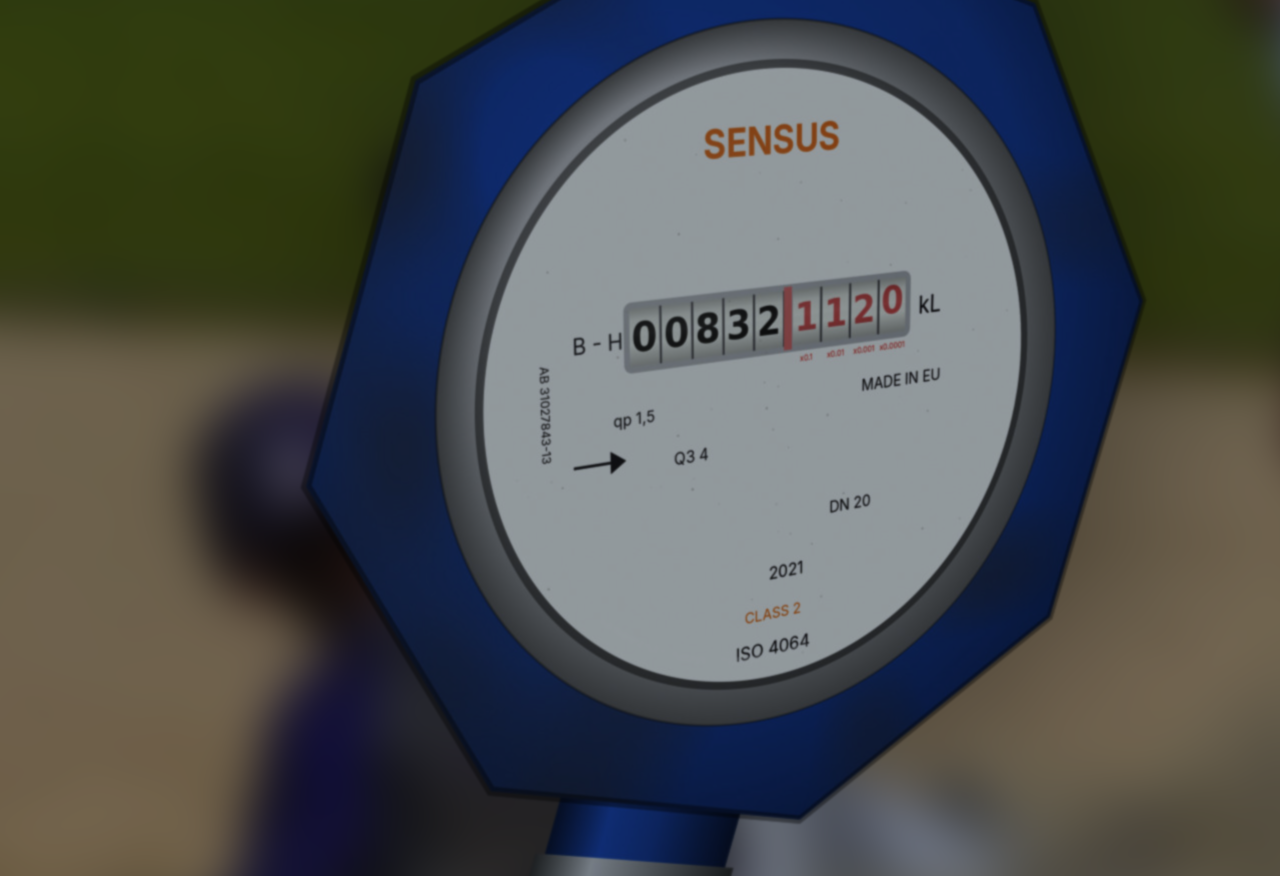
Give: 832.1120 kL
